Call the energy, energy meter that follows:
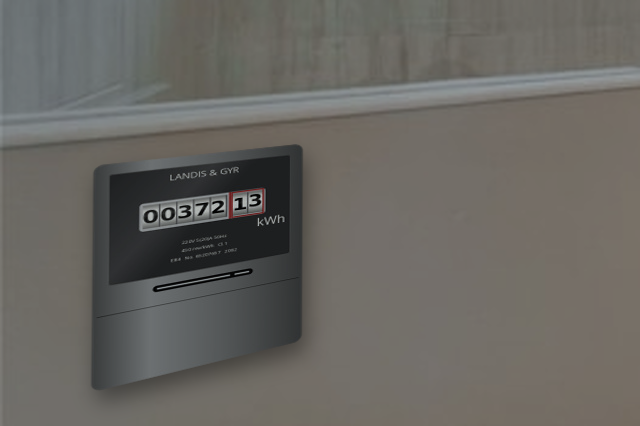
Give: 372.13 kWh
